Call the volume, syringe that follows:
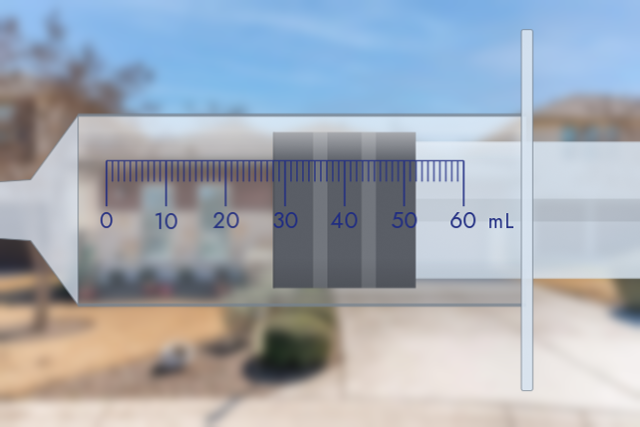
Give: 28 mL
